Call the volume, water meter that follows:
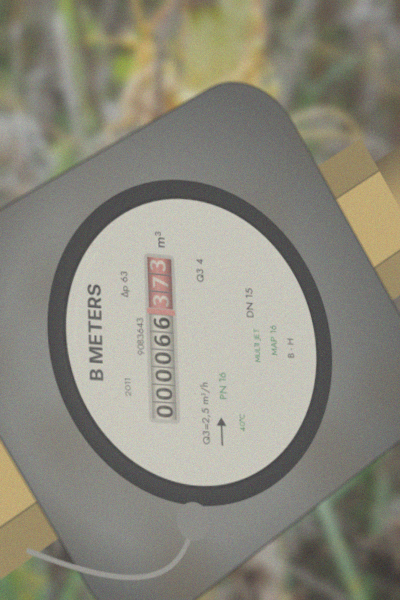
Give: 66.373 m³
